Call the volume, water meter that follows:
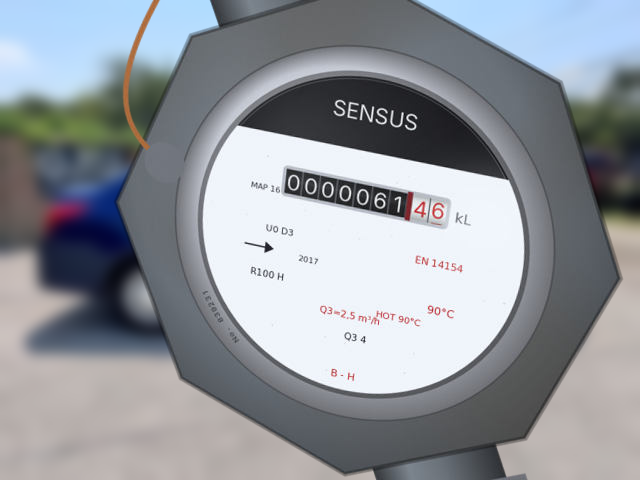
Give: 61.46 kL
